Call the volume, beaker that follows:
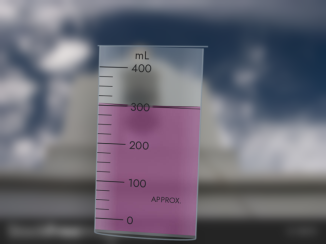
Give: 300 mL
